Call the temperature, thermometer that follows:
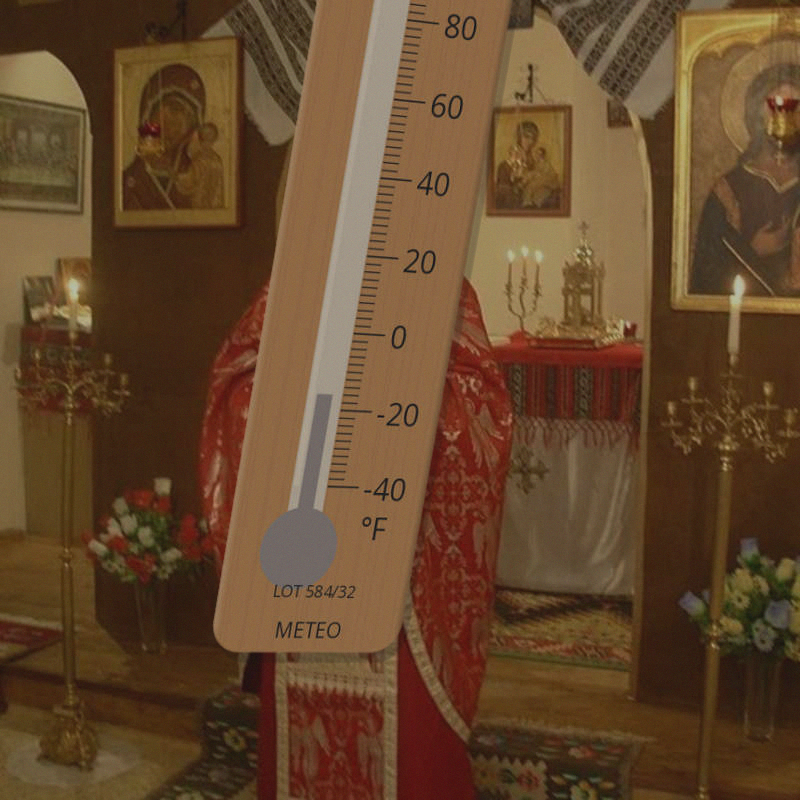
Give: -16 °F
